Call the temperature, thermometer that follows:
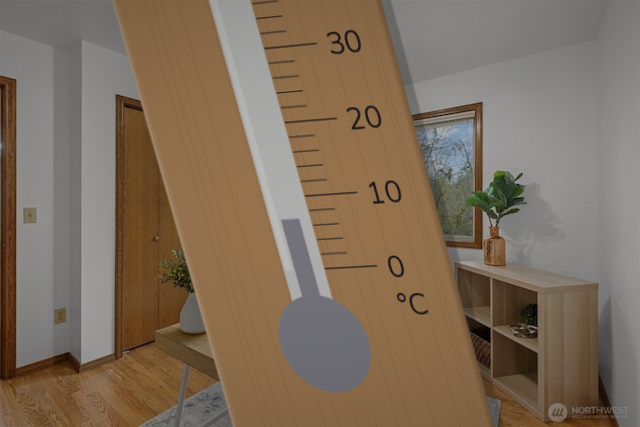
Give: 7 °C
